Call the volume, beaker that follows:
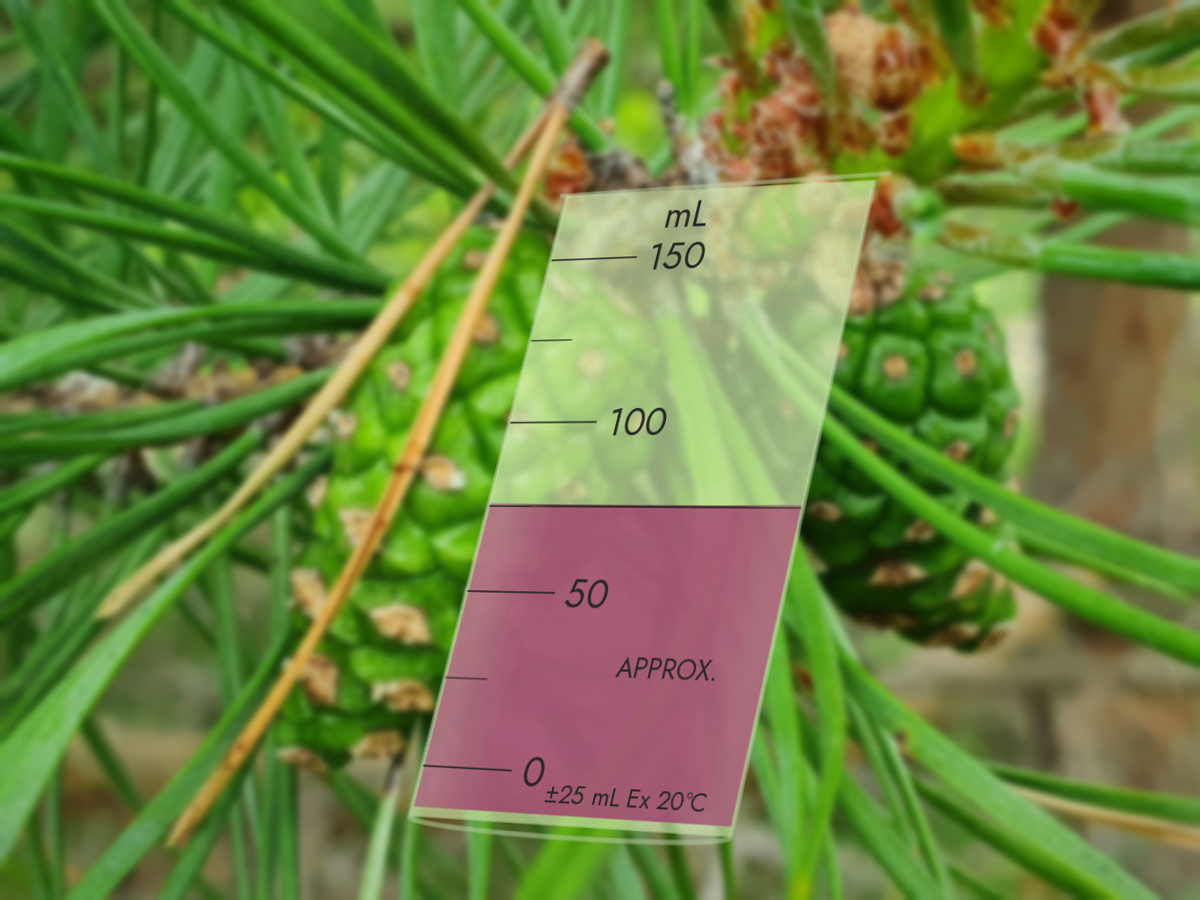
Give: 75 mL
